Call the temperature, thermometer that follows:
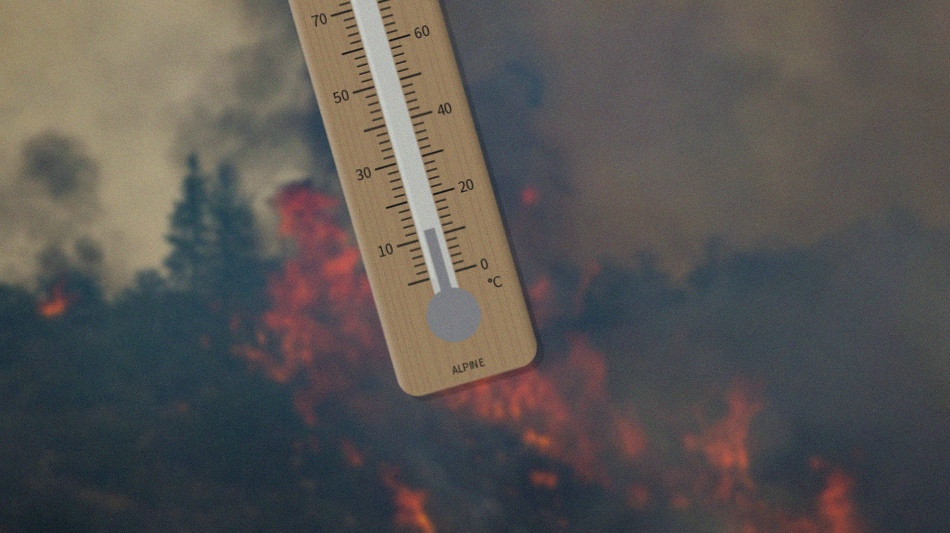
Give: 12 °C
